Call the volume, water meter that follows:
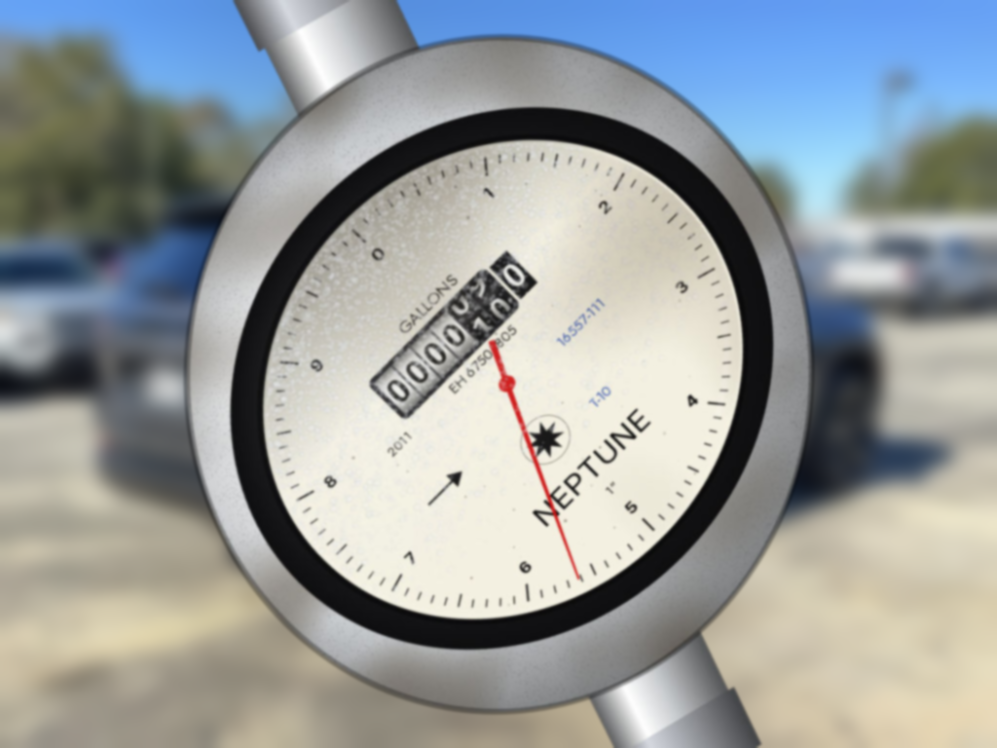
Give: 95.6 gal
